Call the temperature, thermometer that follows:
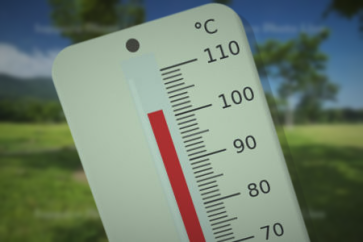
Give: 102 °C
